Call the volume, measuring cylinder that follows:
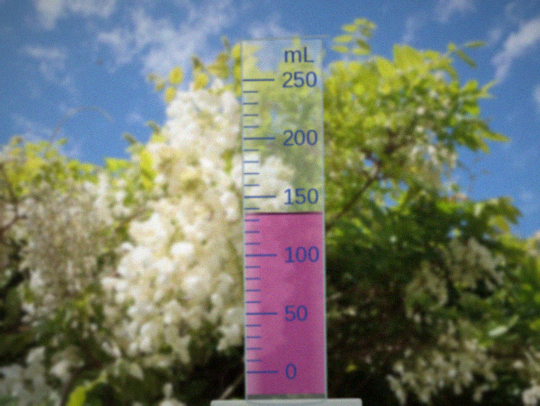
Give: 135 mL
